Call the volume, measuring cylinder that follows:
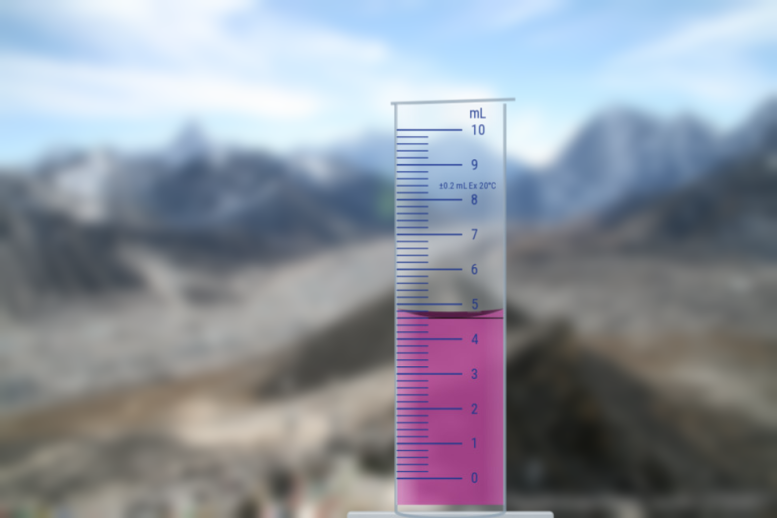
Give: 4.6 mL
